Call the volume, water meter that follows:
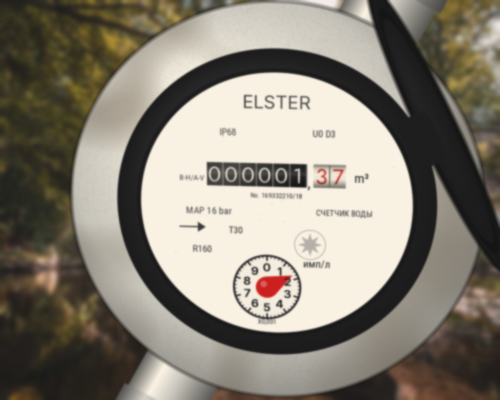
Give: 1.371 m³
